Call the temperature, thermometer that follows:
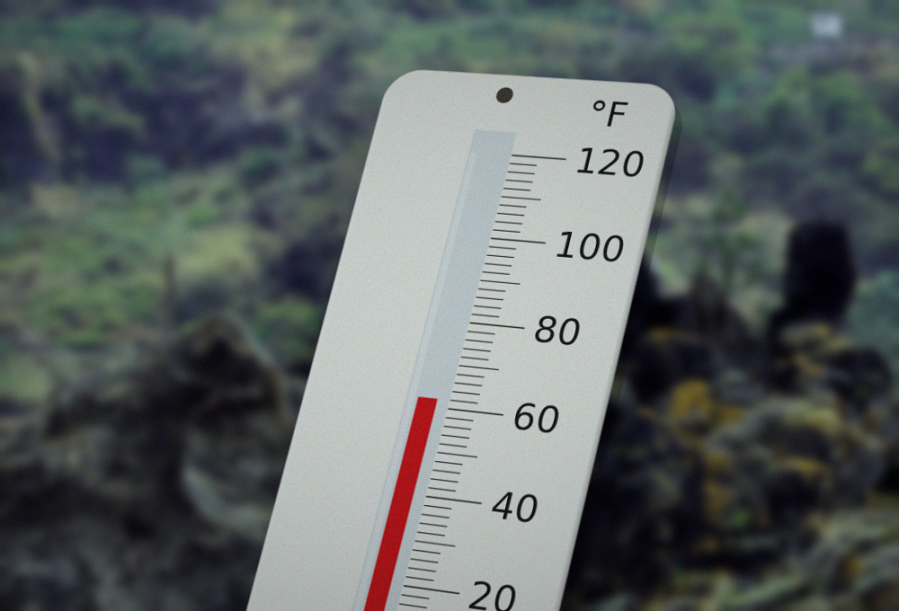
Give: 62 °F
